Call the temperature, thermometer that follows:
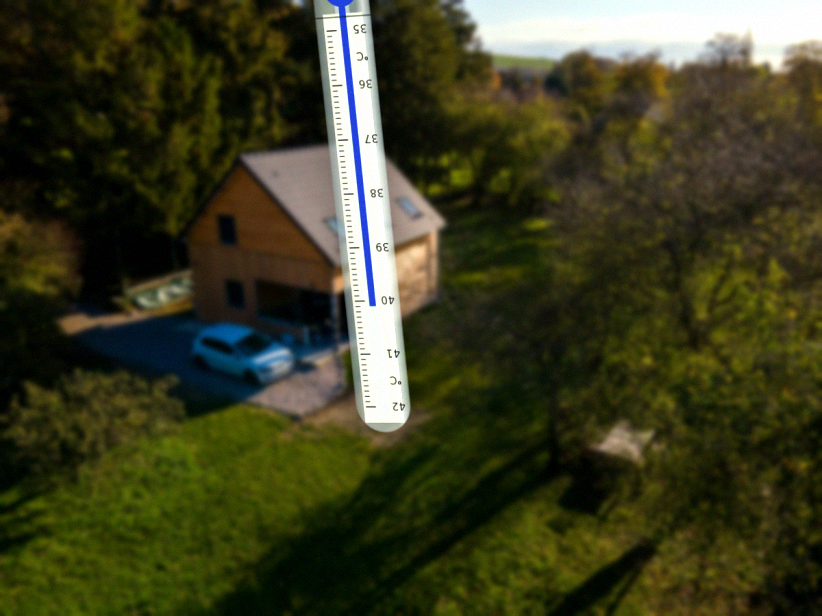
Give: 40.1 °C
